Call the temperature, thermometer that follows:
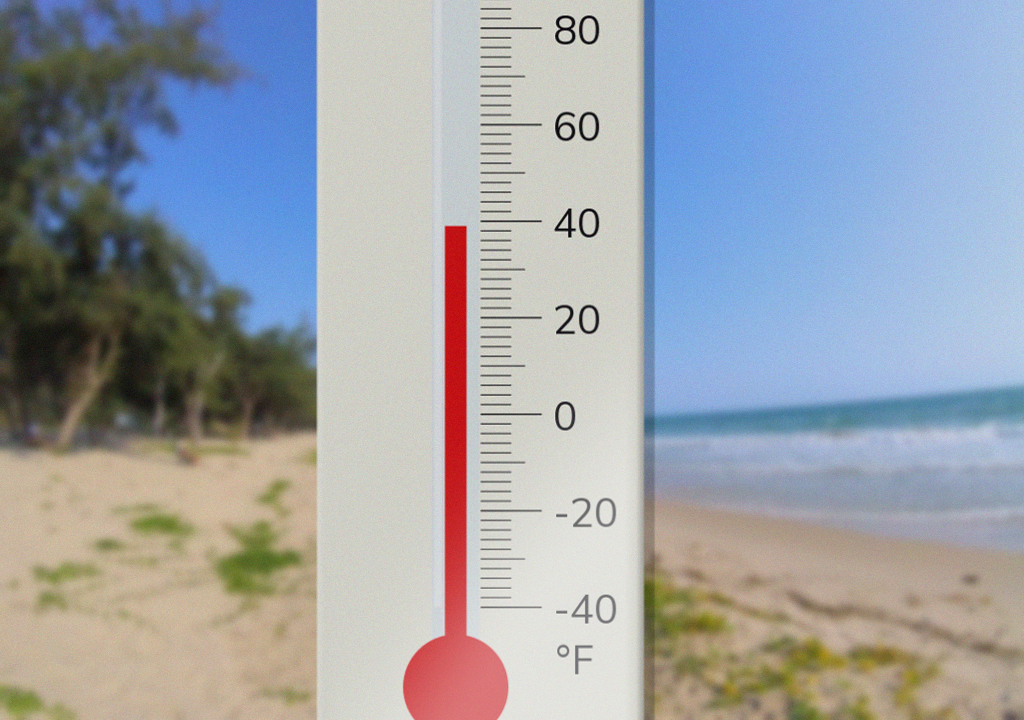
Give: 39 °F
